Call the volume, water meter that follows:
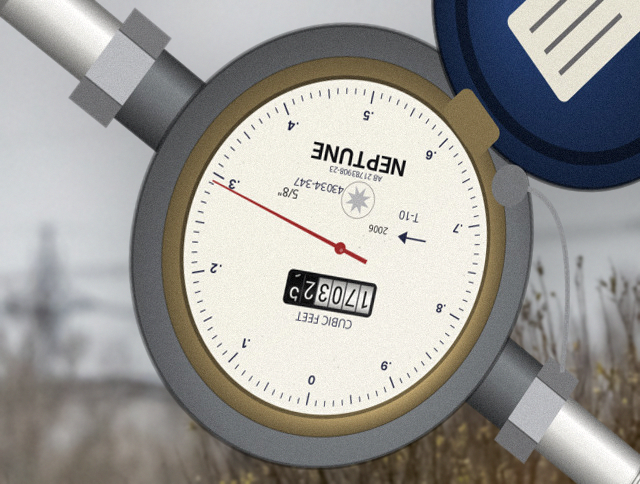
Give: 170325.29 ft³
